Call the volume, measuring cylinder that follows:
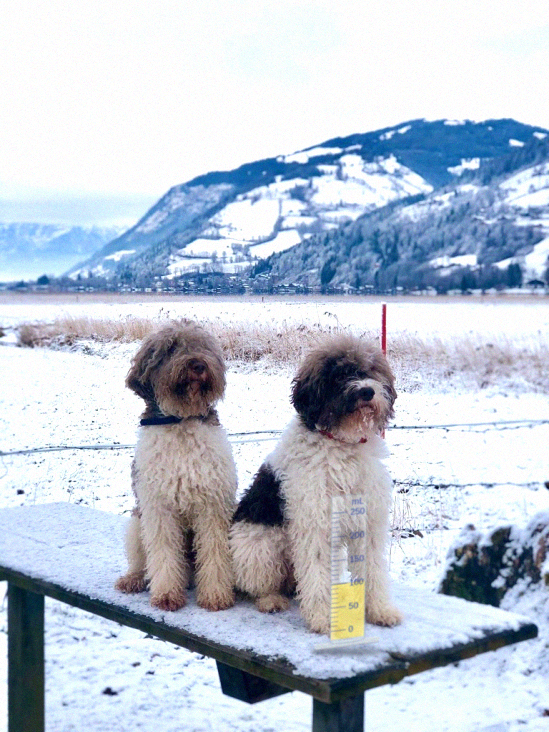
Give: 100 mL
